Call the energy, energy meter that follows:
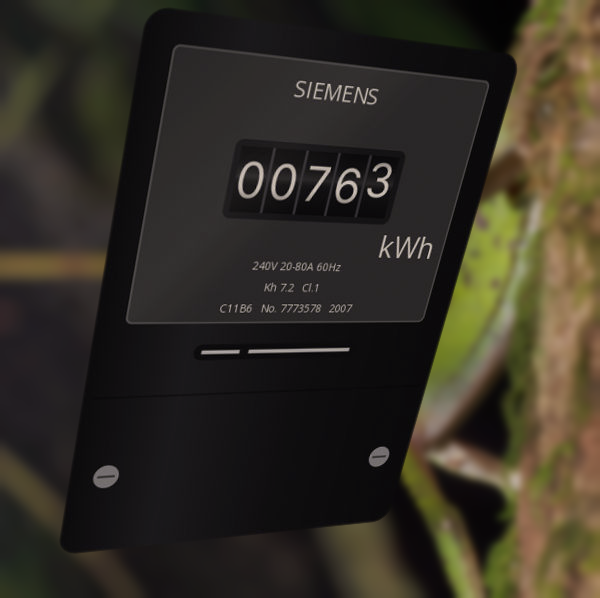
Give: 763 kWh
